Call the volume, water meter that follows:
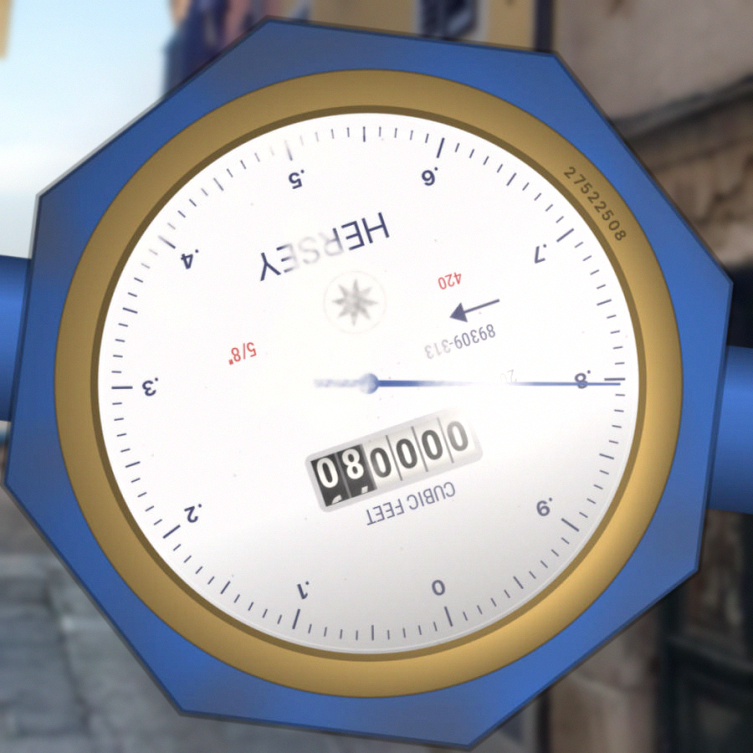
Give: 79.80 ft³
